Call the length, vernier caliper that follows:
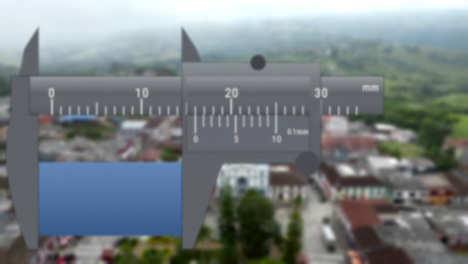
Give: 16.0 mm
